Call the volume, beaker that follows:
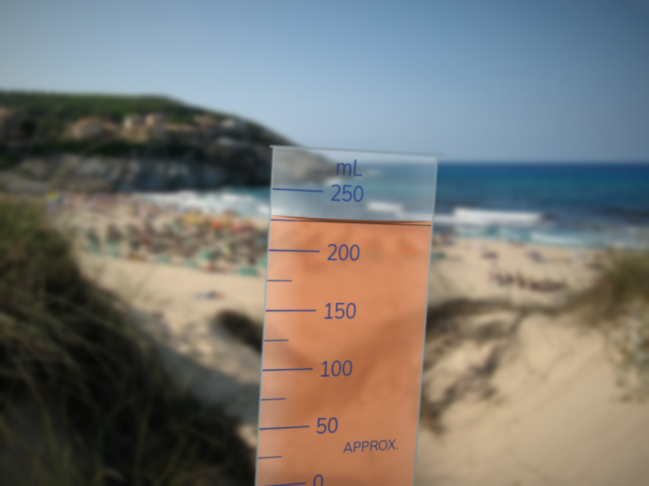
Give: 225 mL
